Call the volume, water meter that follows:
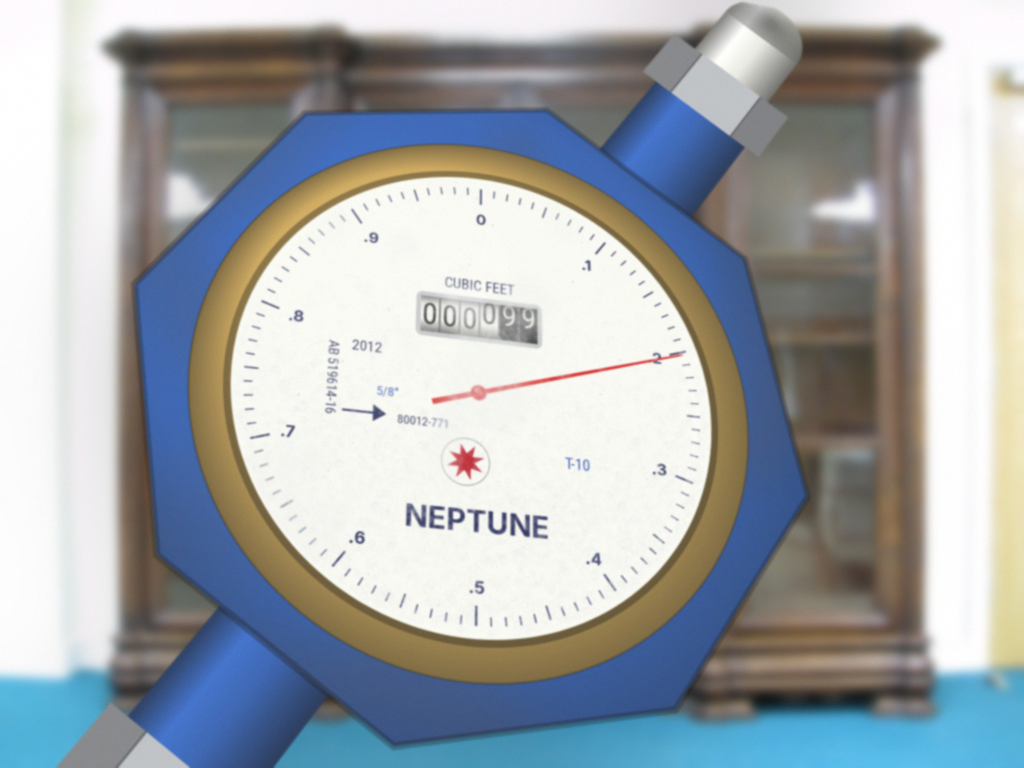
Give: 99.20 ft³
